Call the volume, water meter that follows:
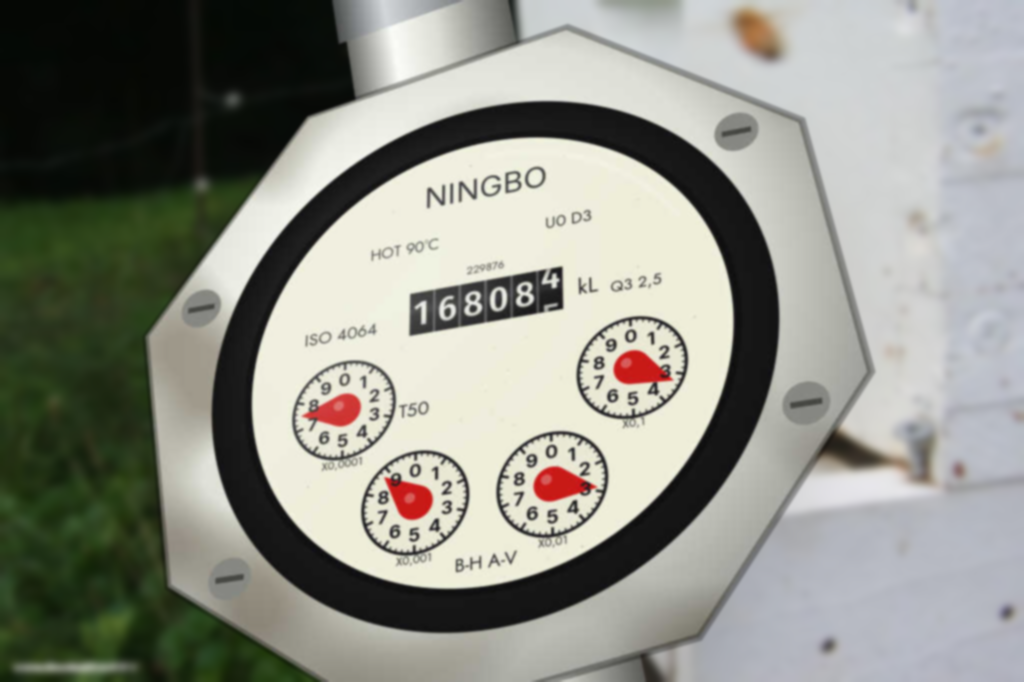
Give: 168084.3287 kL
